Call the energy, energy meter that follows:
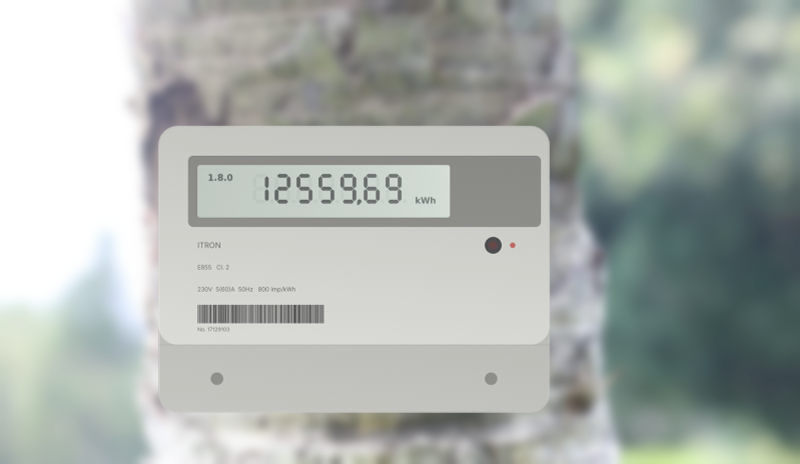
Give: 12559.69 kWh
